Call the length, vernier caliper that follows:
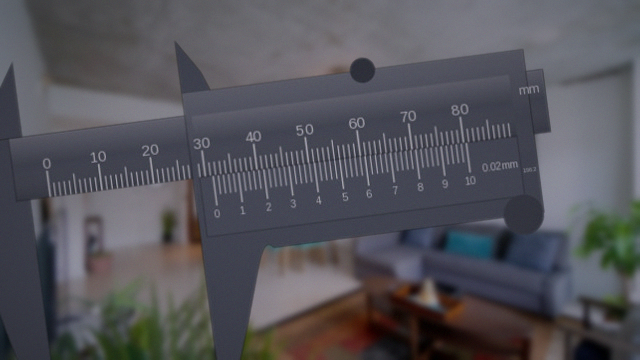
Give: 31.5 mm
